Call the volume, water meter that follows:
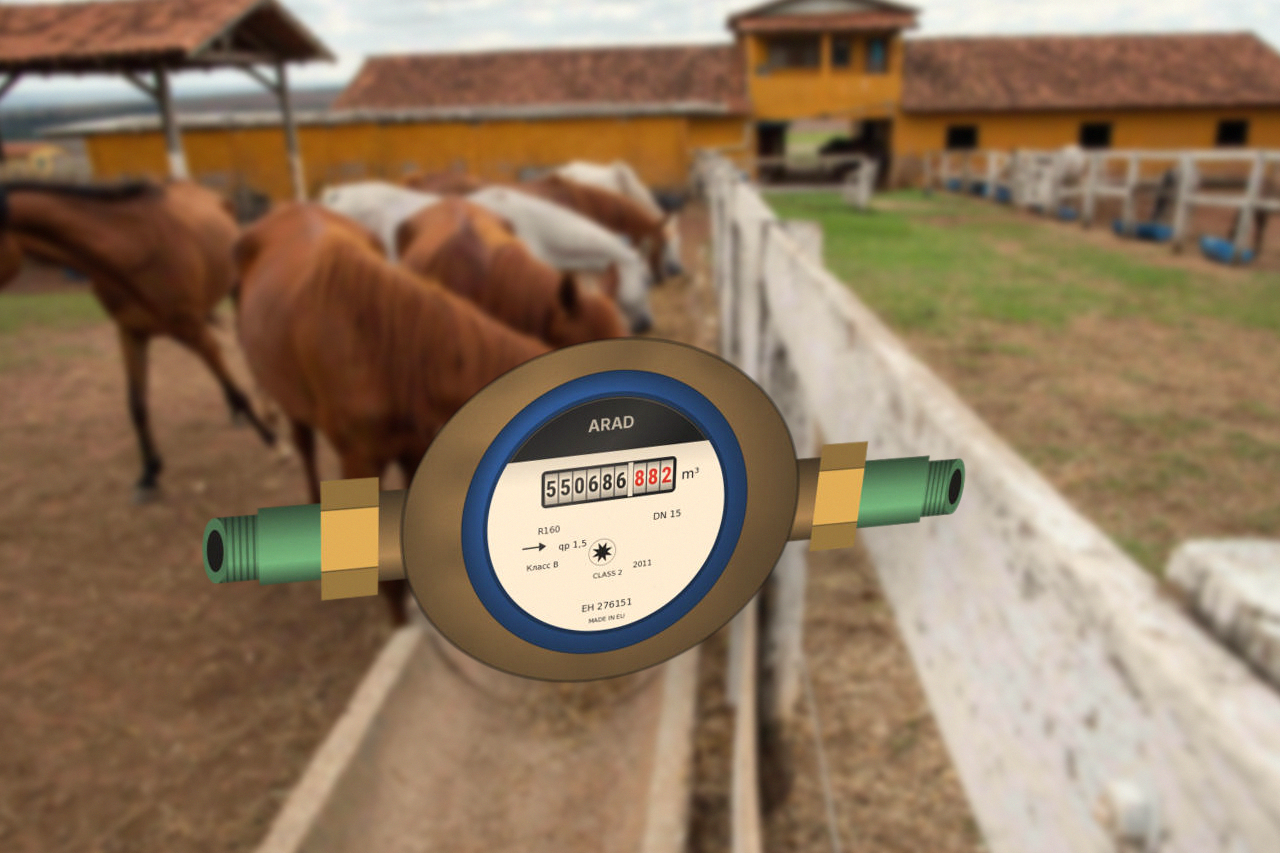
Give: 550686.882 m³
